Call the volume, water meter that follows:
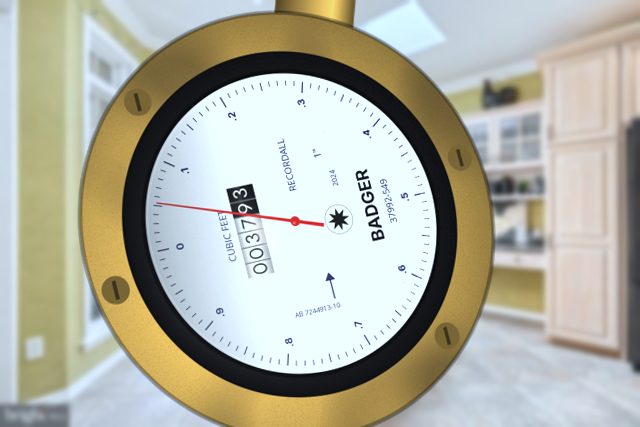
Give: 3793.05 ft³
